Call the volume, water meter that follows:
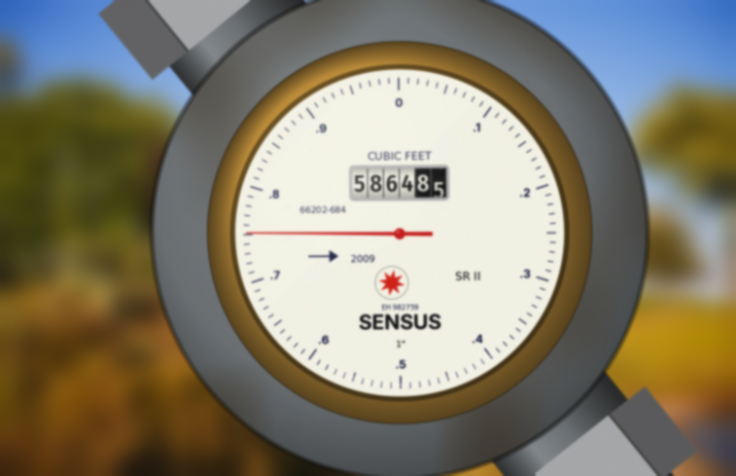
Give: 586484.75 ft³
